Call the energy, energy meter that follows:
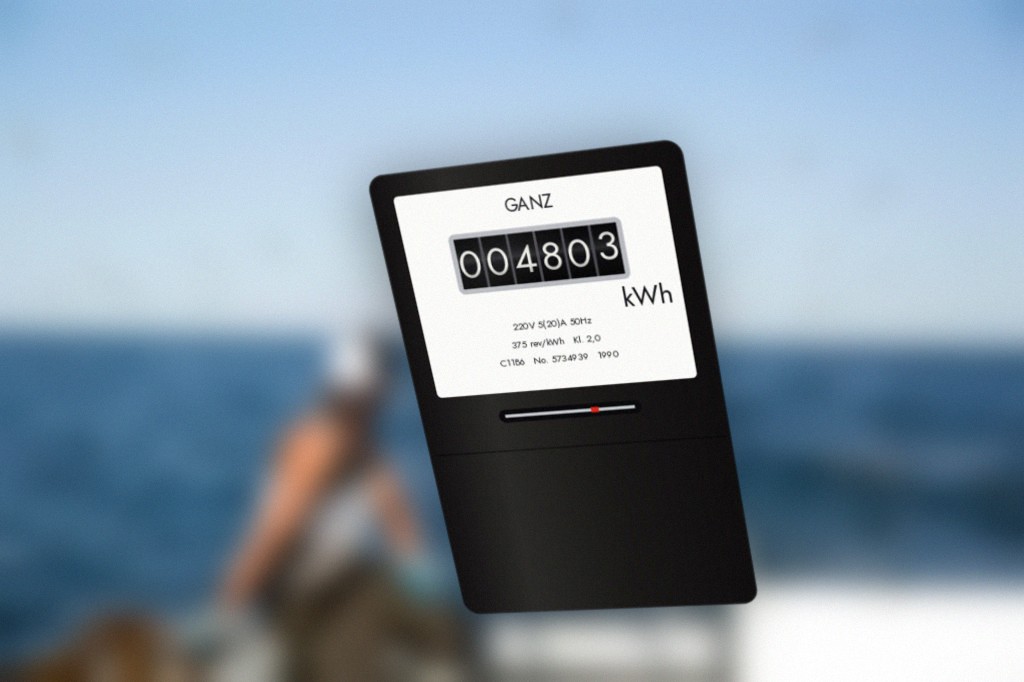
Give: 4803 kWh
